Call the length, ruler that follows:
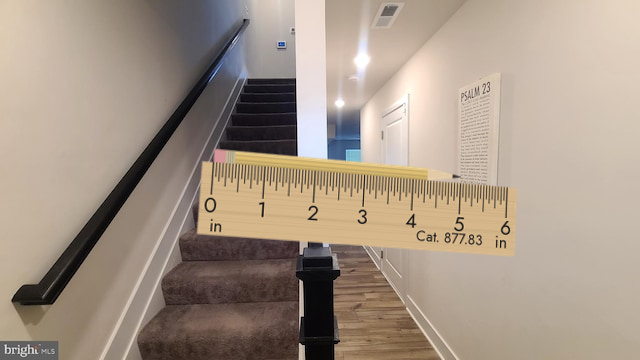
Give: 5 in
